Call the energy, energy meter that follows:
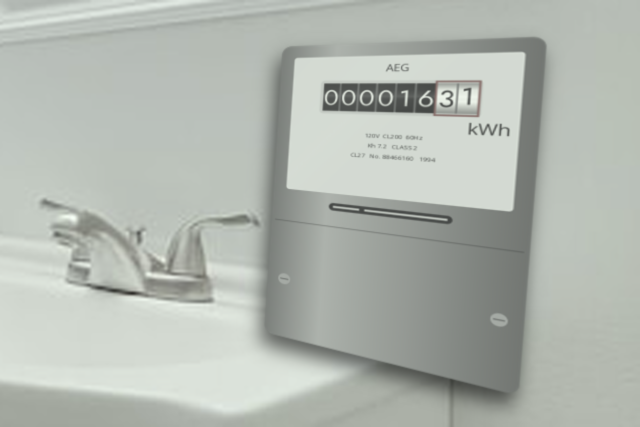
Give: 16.31 kWh
